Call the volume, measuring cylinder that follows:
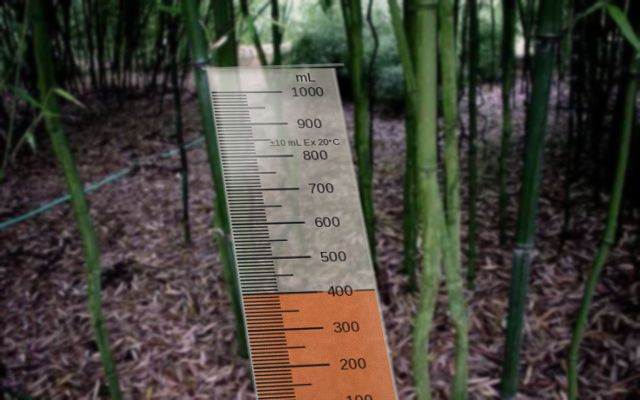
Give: 400 mL
